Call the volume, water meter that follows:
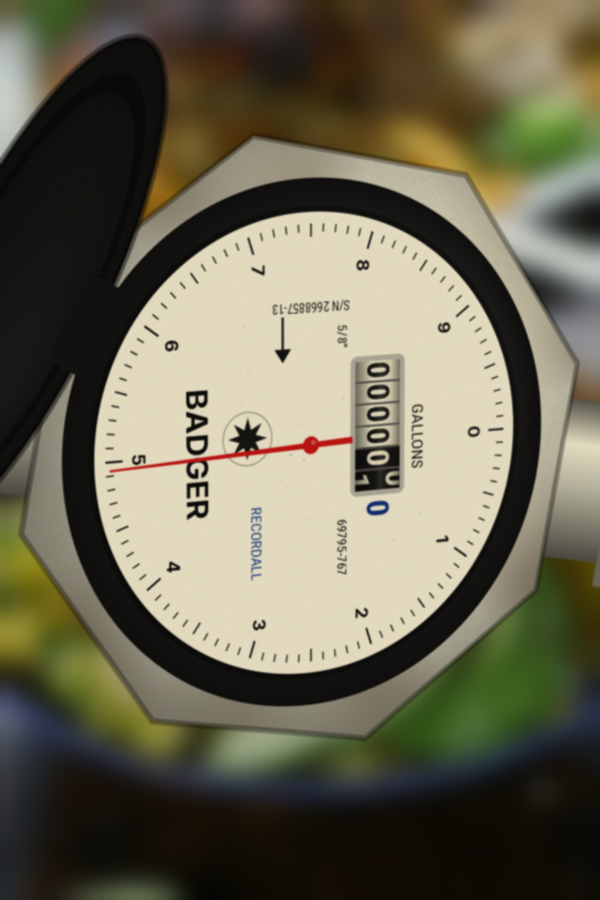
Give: 4.9 gal
